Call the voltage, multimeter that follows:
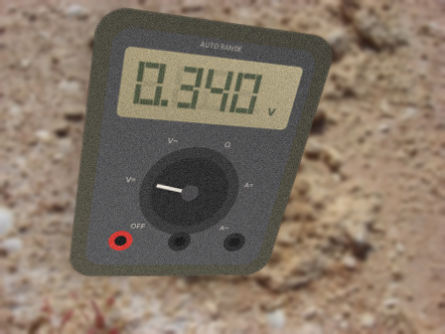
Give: 0.340 V
